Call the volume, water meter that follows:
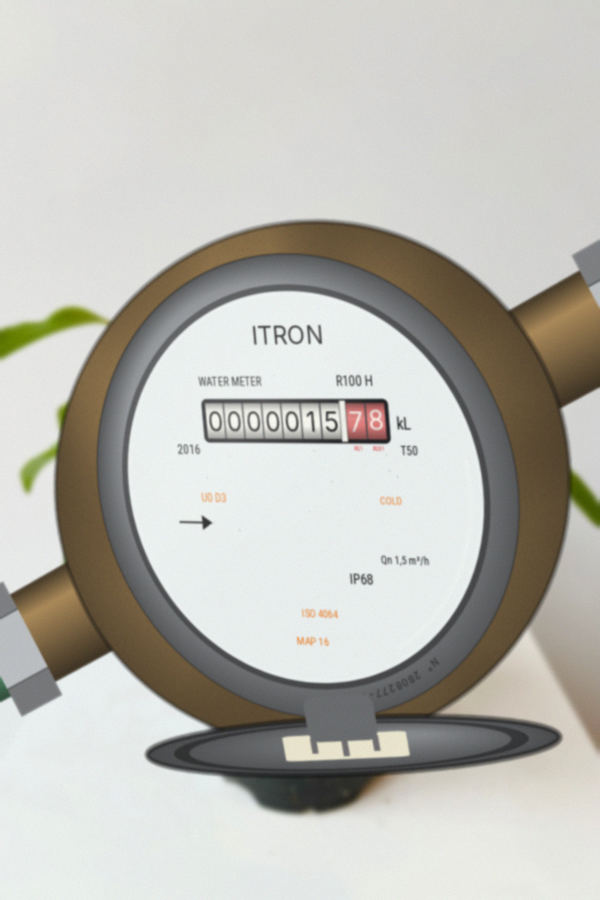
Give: 15.78 kL
